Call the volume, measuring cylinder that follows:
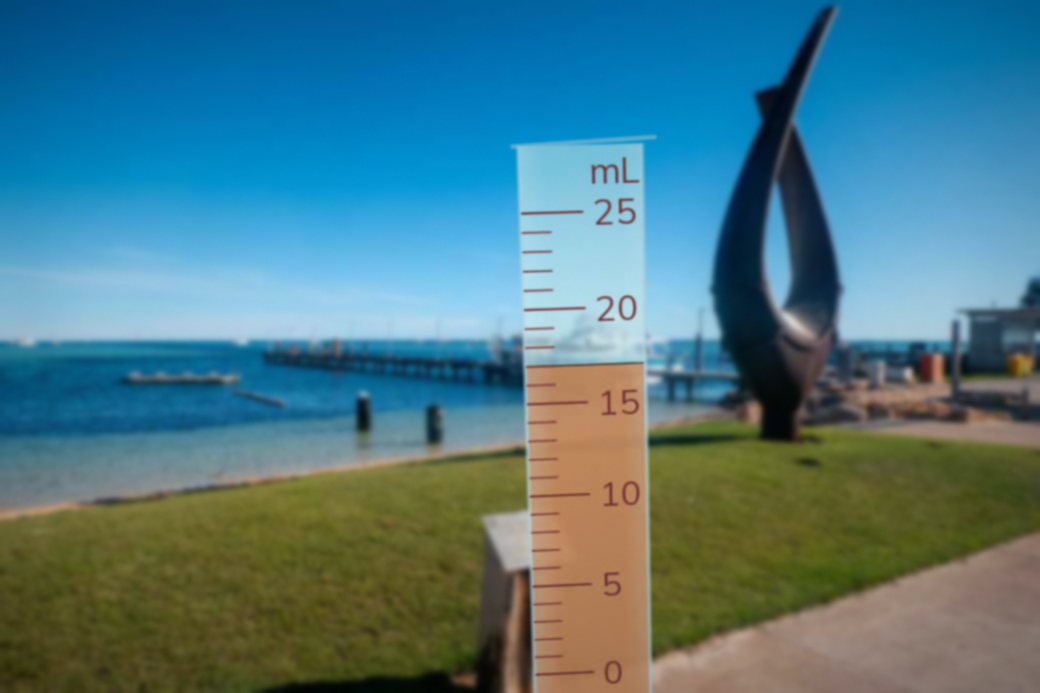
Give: 17 mL
